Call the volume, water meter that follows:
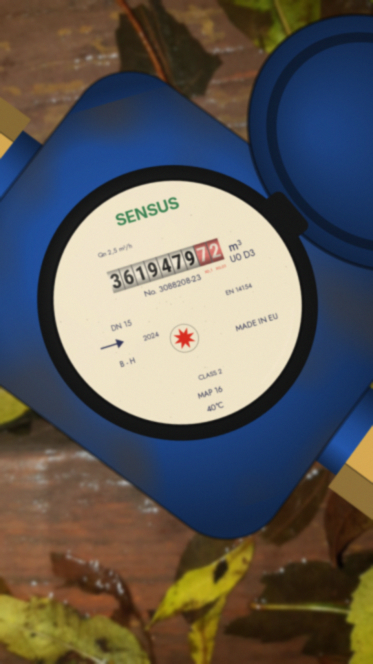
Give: 3619479.72 m³
